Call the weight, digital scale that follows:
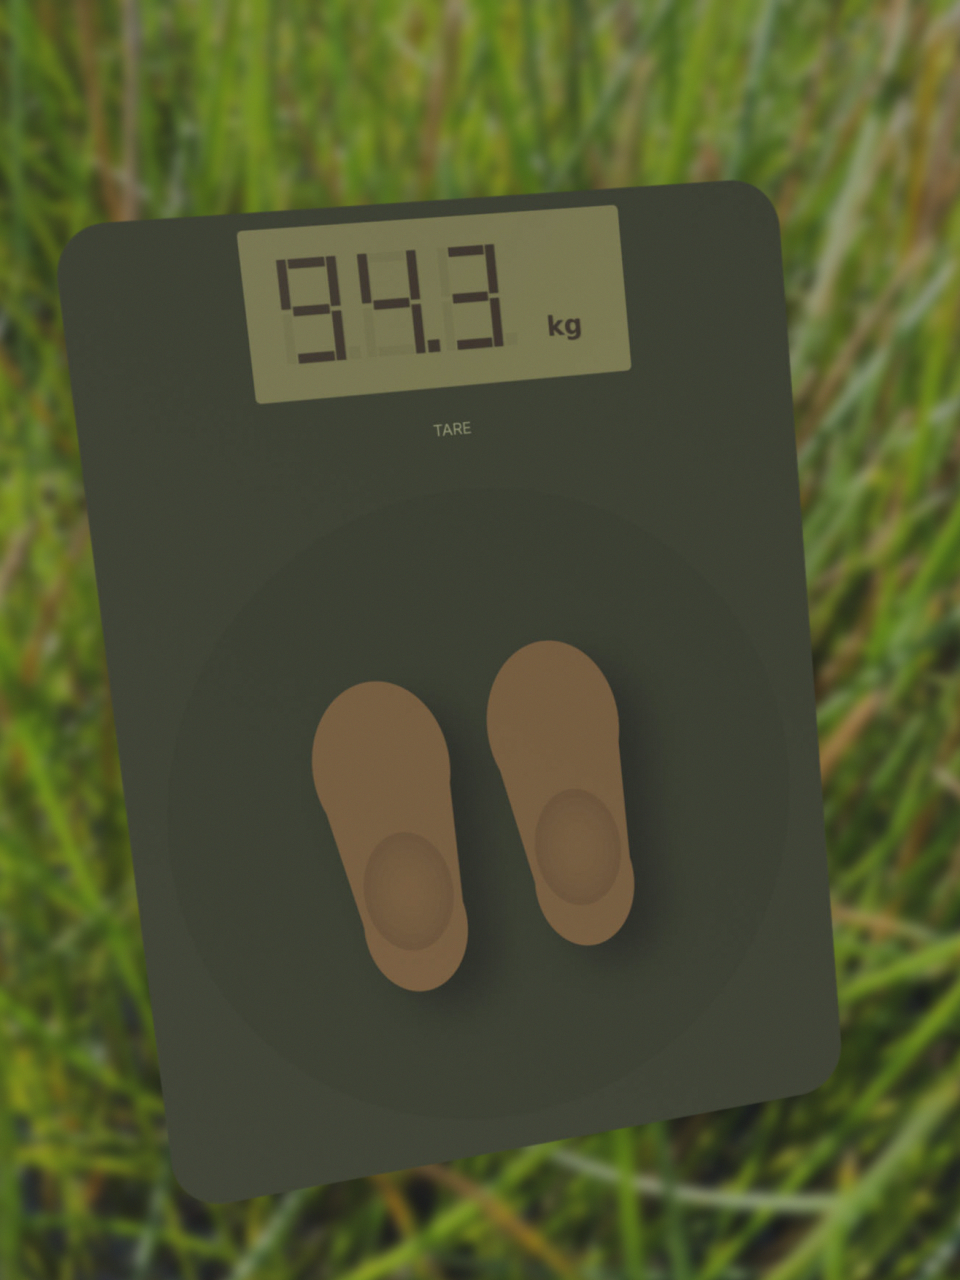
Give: 94.3 kg
